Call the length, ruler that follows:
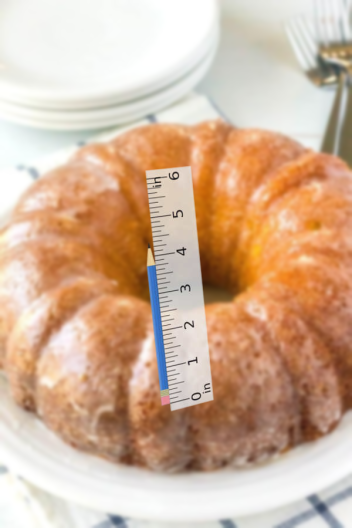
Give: 4.375 in
